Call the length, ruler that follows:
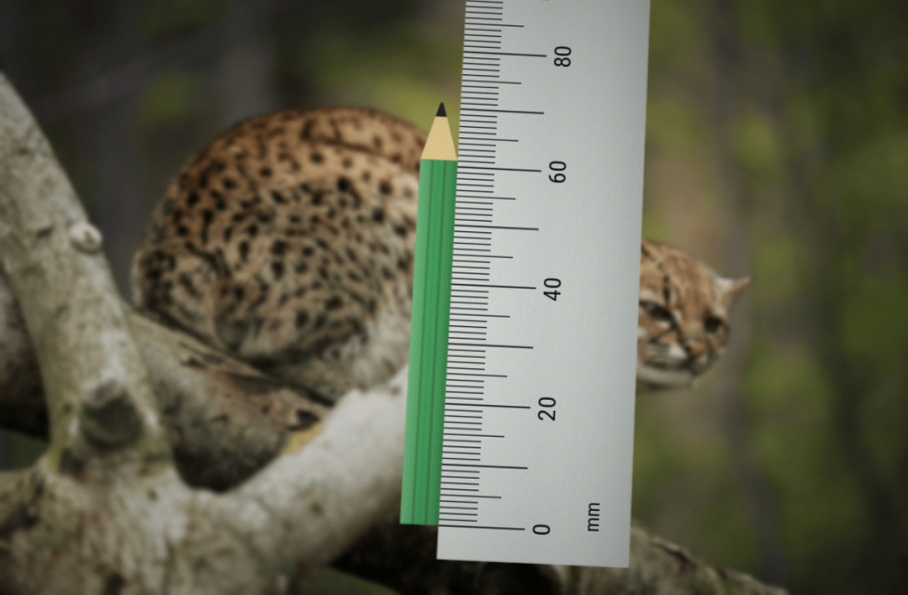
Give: 71 mm
